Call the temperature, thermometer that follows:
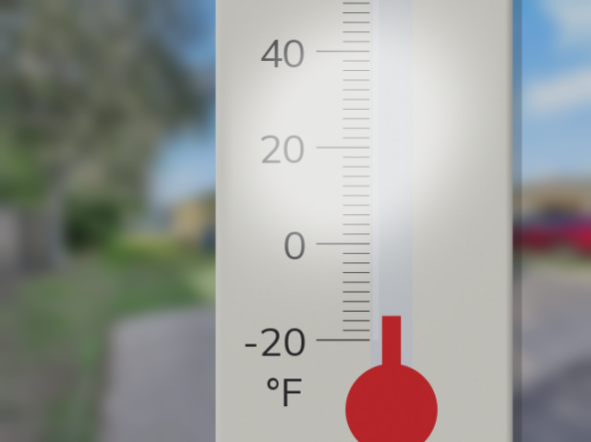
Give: -15 °F
